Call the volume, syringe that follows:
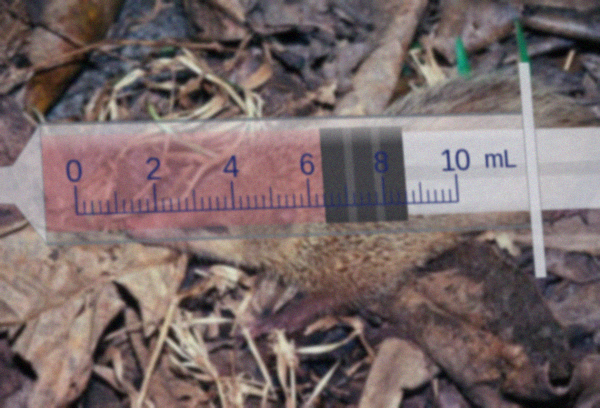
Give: 6.4 mL
